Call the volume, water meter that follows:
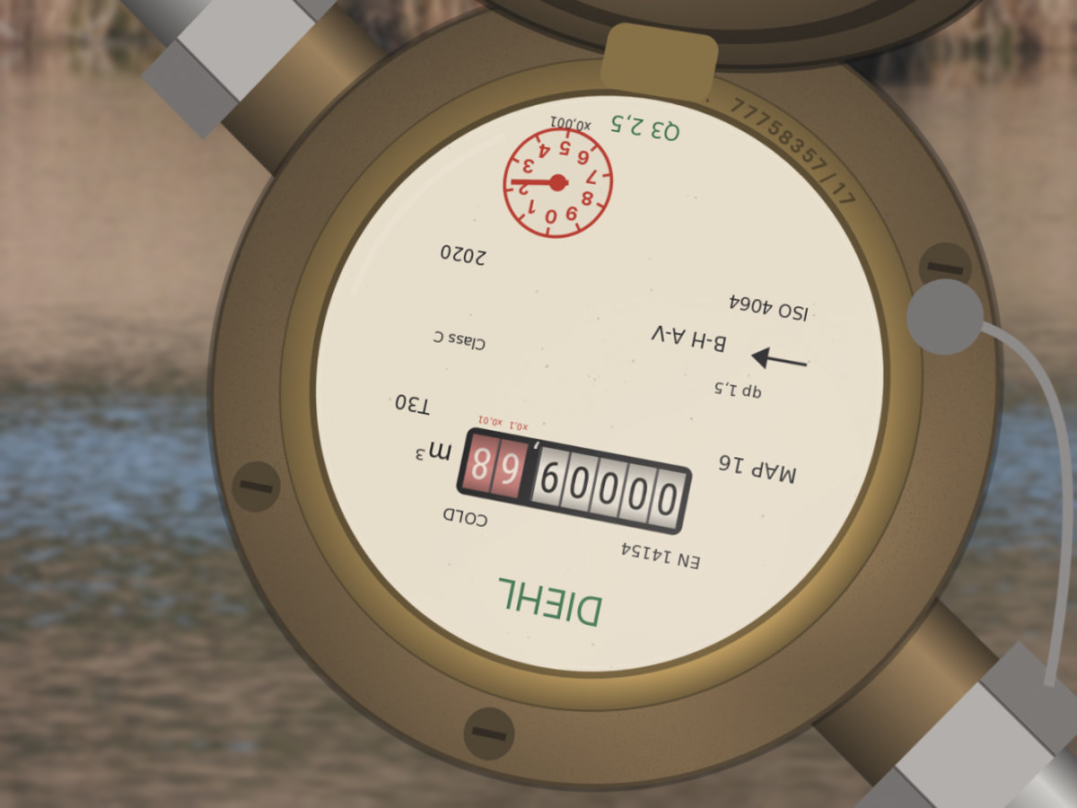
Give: 9.682 m³
